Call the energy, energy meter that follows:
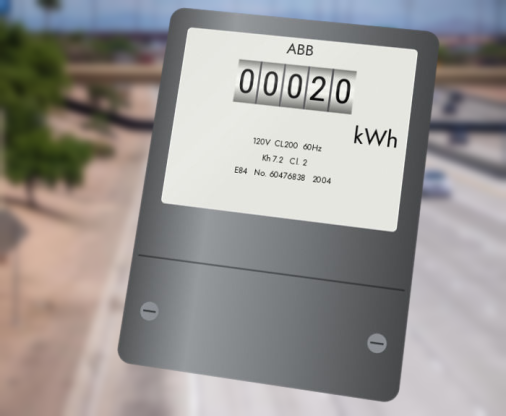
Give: 20 kWh
